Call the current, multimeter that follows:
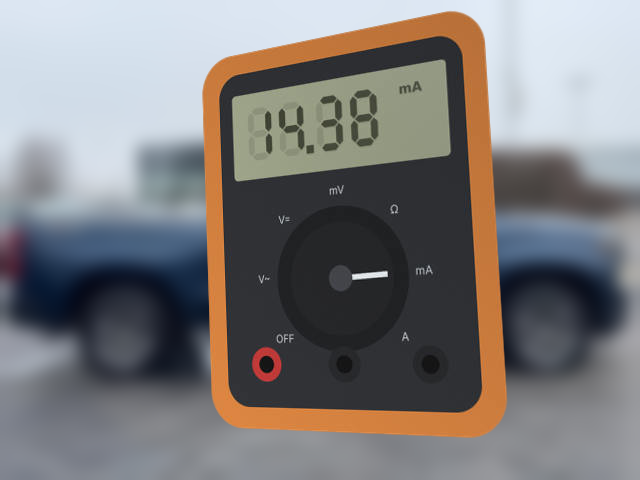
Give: 14.38 mA
